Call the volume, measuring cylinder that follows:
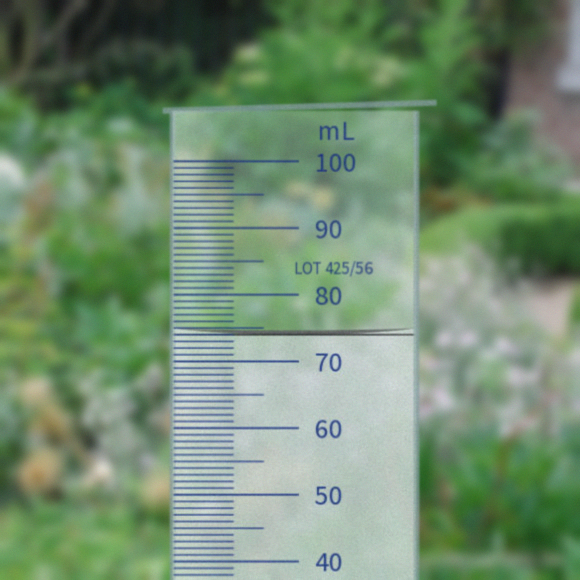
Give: 74 mL
